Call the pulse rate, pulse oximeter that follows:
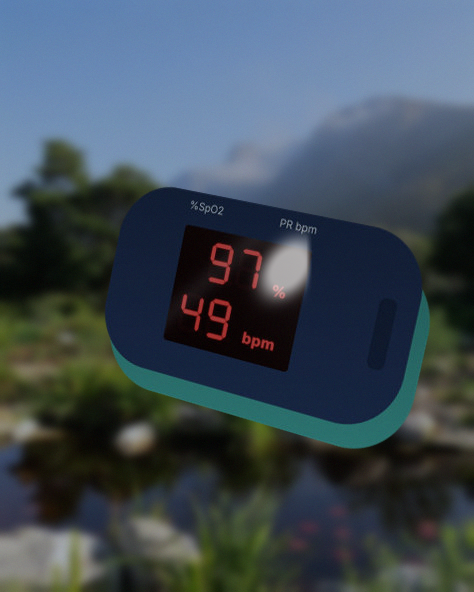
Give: 49 bpm
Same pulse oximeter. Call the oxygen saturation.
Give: 97 %
